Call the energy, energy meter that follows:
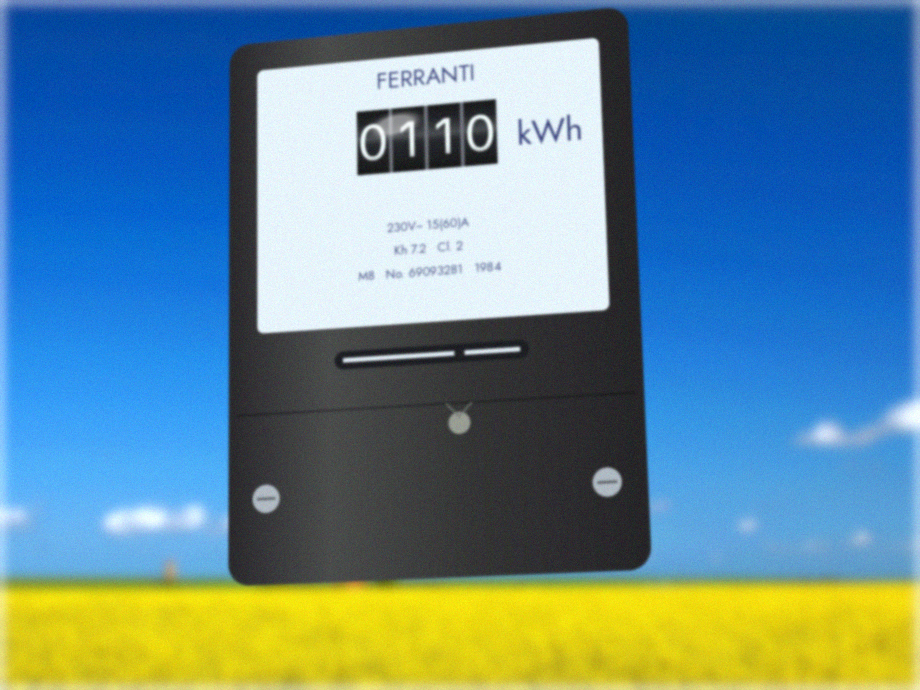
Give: 110 kWh
